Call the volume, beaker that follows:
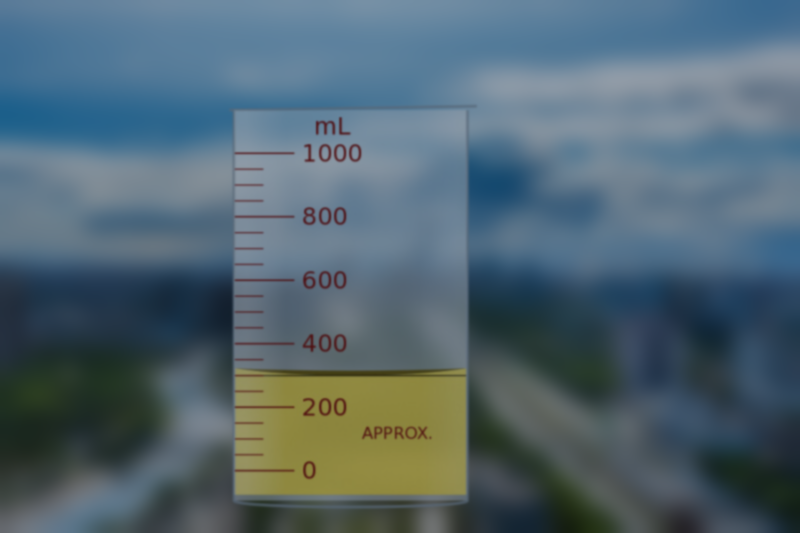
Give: 300 mL
